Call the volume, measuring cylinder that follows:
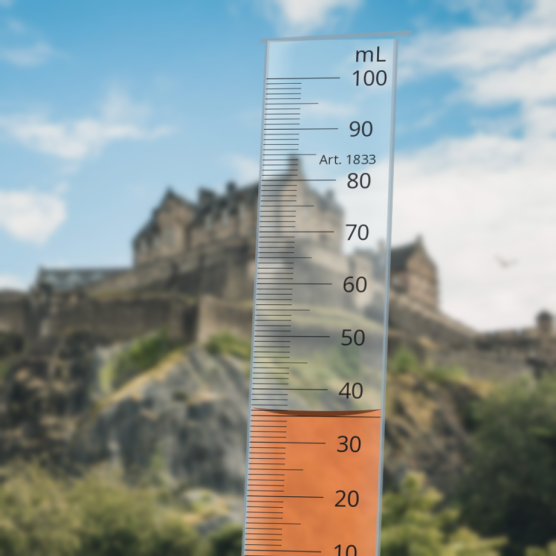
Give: 35 mL
